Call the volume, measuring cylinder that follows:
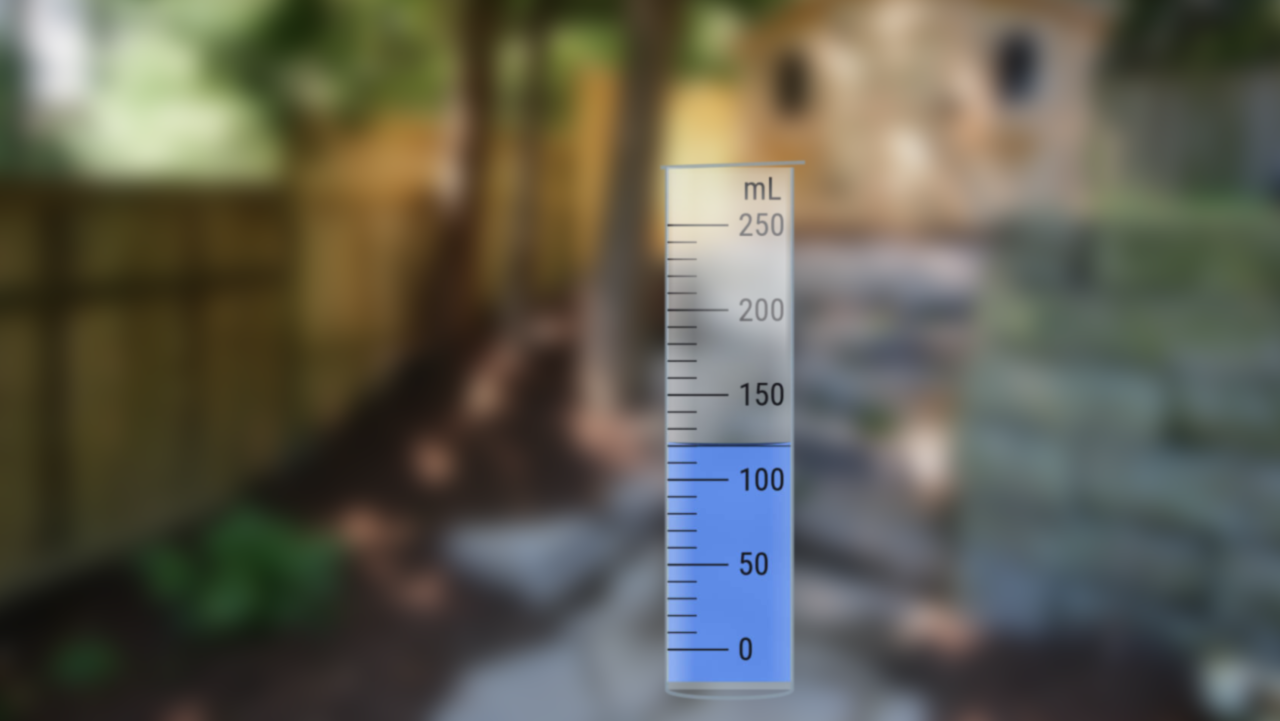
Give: 120 mL
